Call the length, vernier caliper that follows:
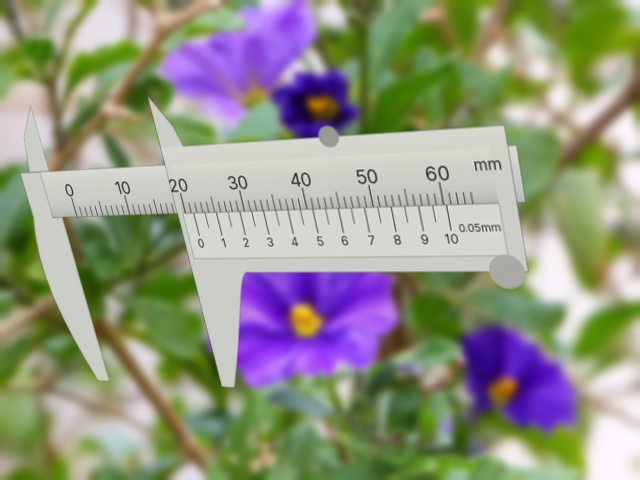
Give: 21.4 mm
